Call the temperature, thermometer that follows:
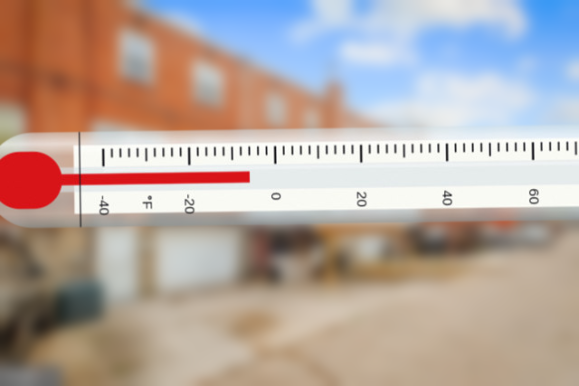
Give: -6 °F
